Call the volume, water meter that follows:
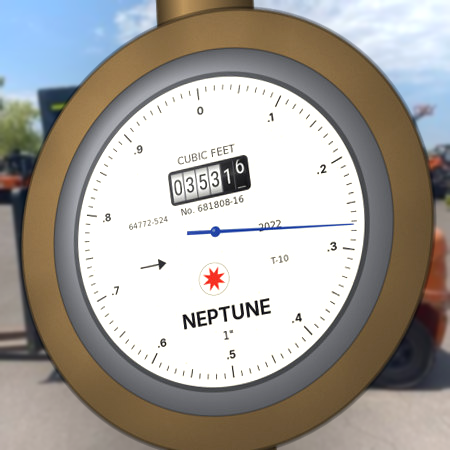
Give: 35316.27 ft³
